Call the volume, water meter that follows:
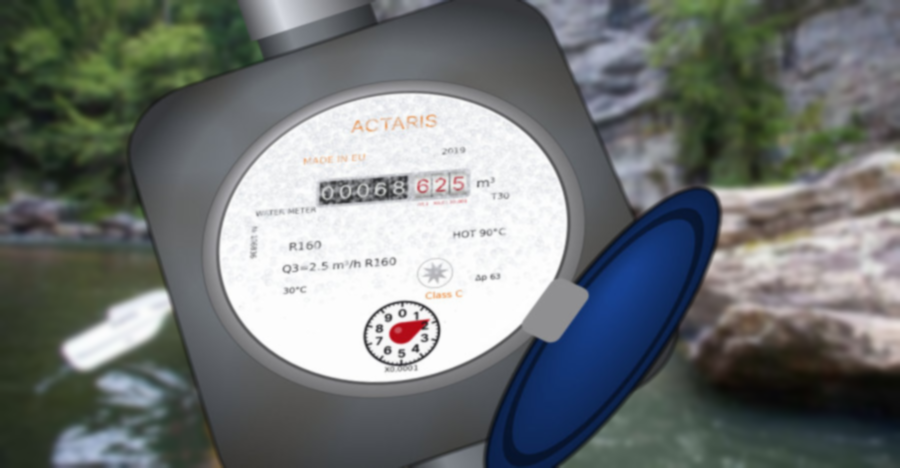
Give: 68.6251 m³
